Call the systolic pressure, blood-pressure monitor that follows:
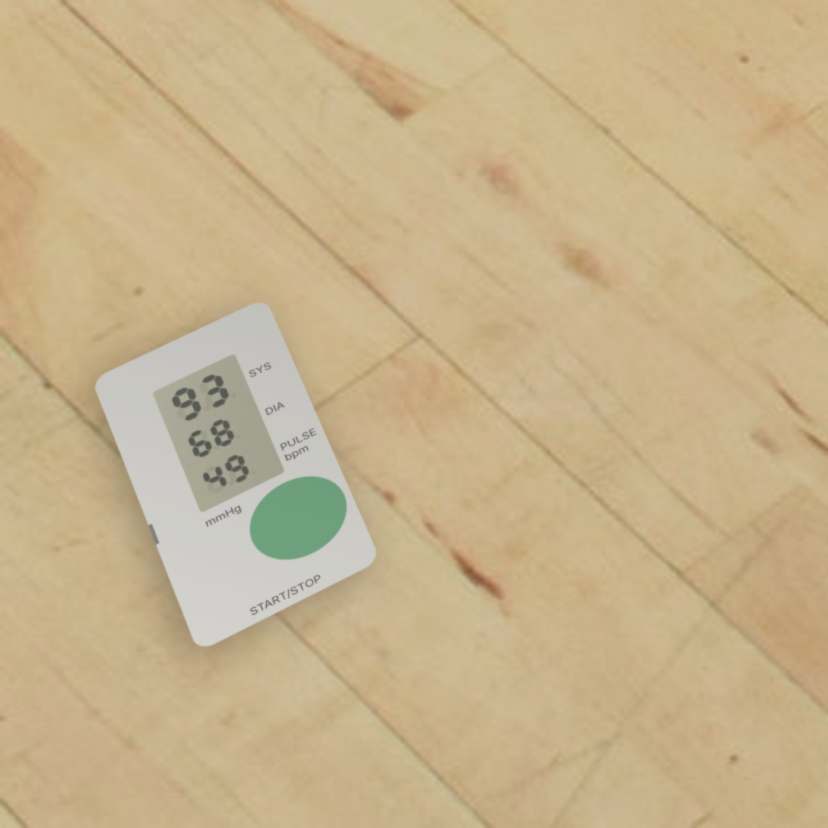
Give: 93 mmHg
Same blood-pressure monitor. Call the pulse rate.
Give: 49 bpm
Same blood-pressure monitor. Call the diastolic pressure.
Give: 68 mmHg
